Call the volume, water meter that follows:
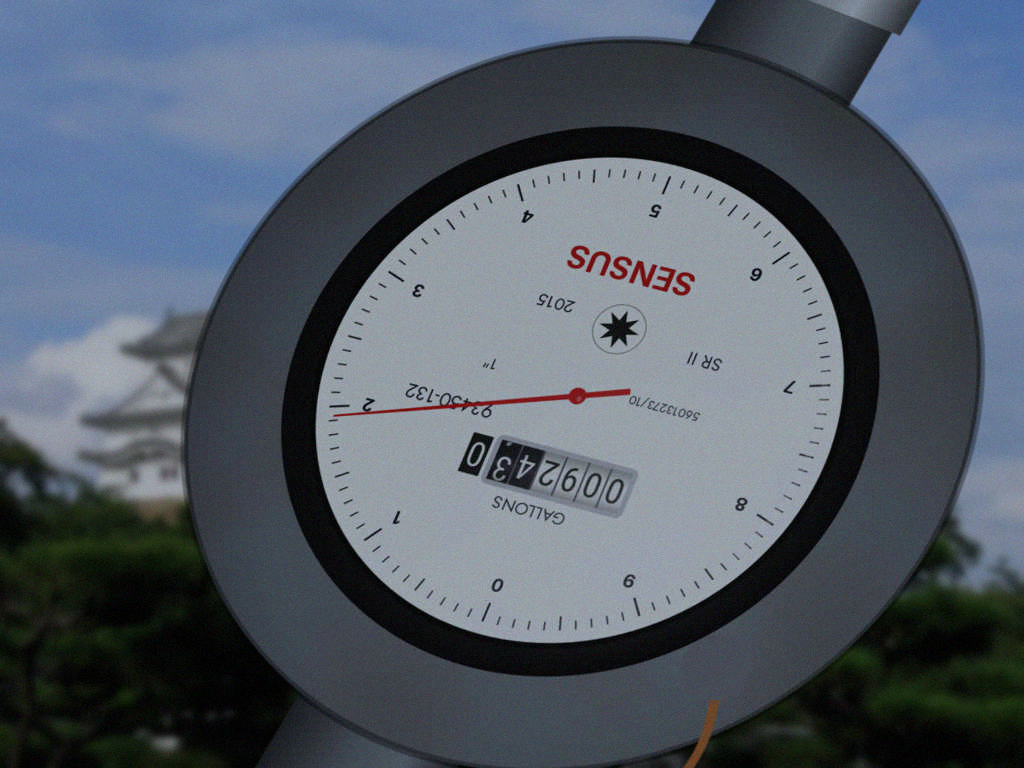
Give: 92431.9 gal
